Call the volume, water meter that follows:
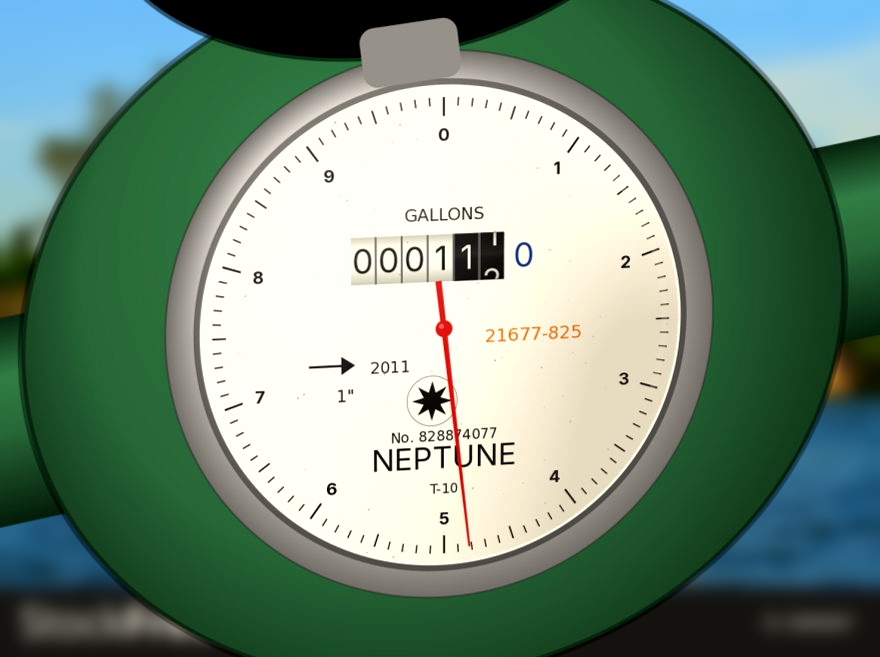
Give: 1114.8 gal
